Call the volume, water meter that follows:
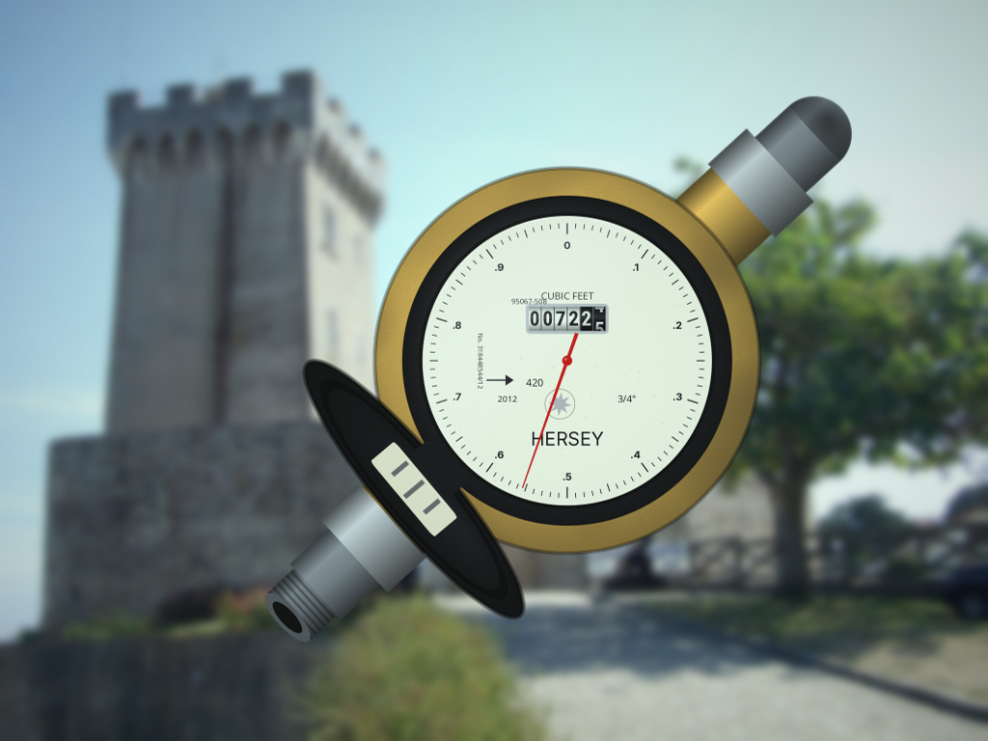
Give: 7224.55 ft³
